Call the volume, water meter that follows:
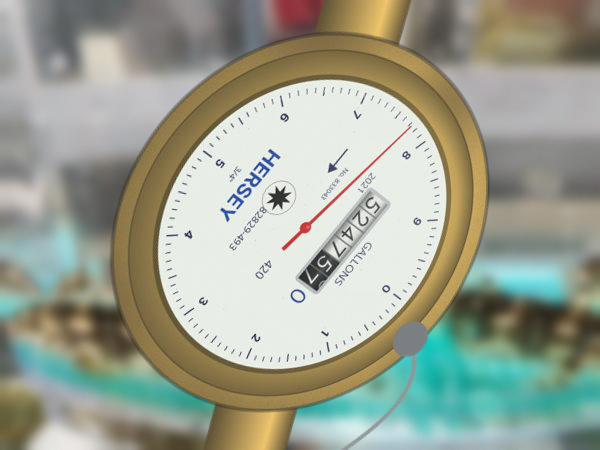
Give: 5247567.7 gal
